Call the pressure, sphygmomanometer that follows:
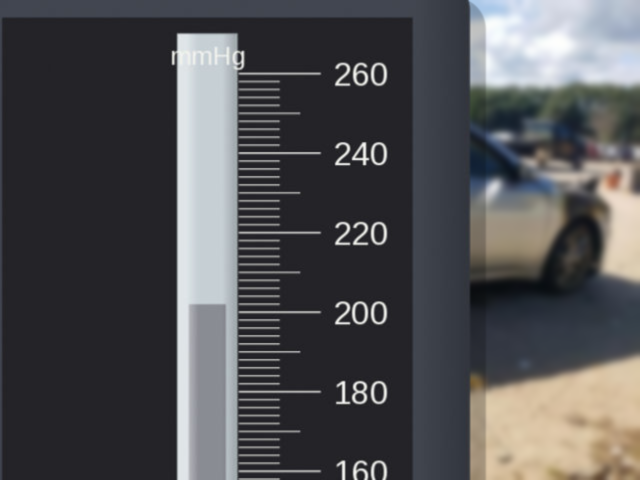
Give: 202 mmHg
